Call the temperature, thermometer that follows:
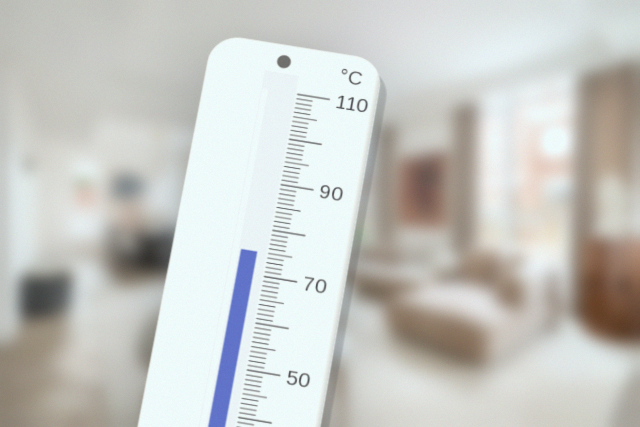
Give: 75 °C
